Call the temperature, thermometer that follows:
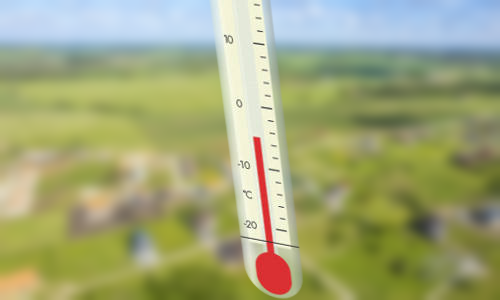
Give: -5 °C
